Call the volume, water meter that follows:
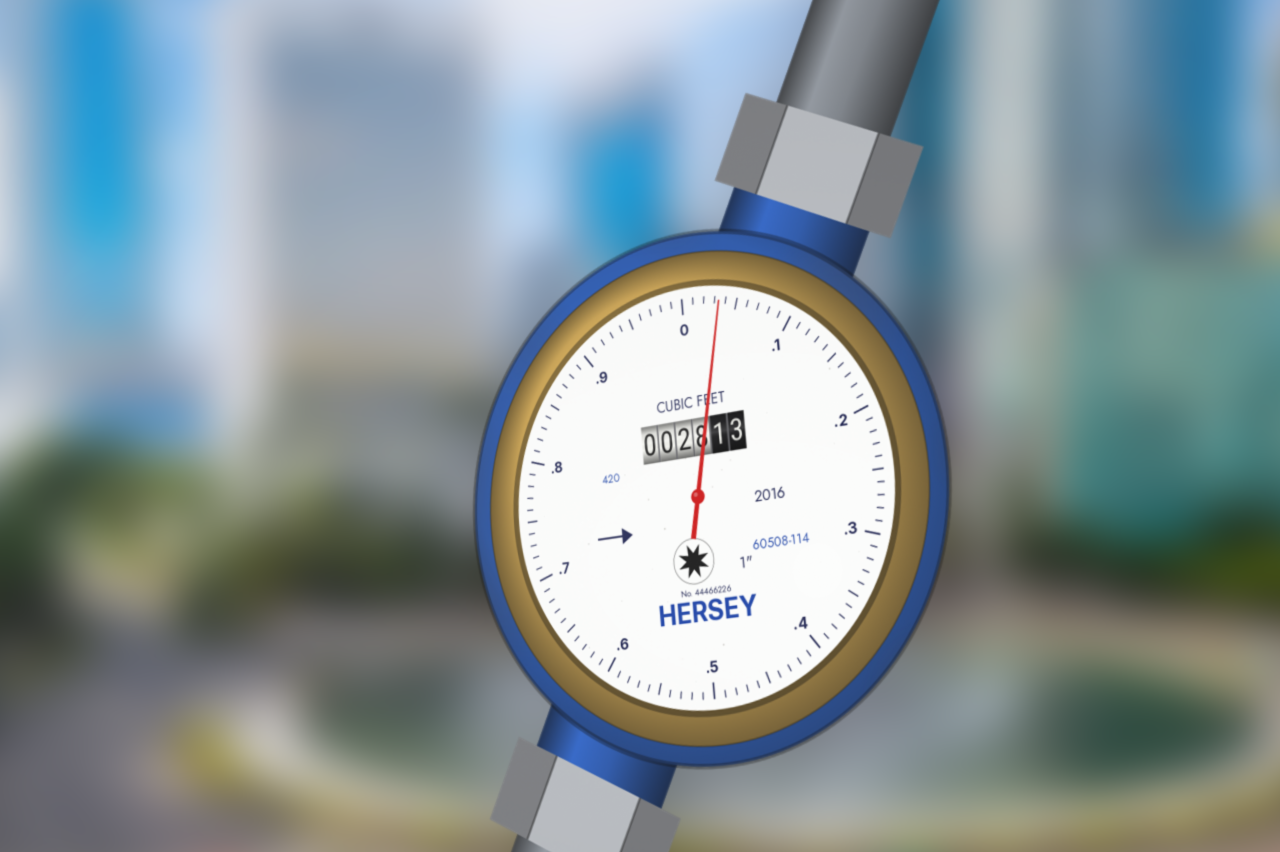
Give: 2813.03 ft³
